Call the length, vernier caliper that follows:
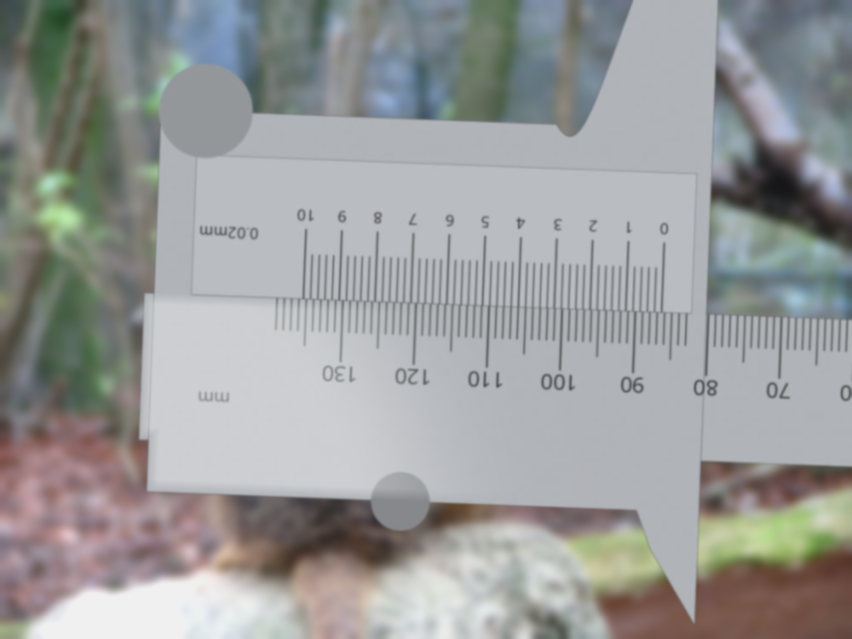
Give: 86.4 mm
